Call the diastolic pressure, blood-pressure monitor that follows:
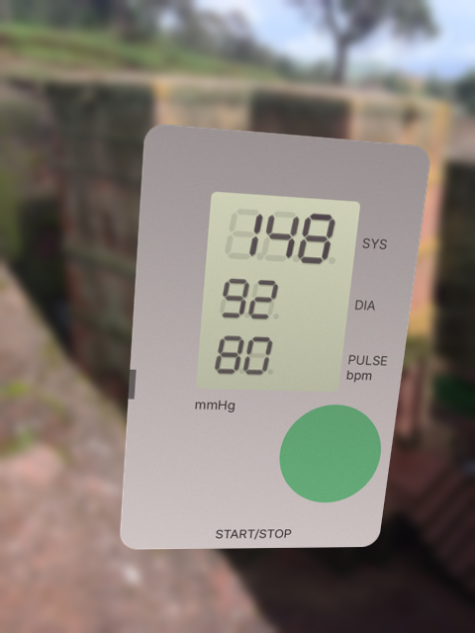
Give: 92 mmHg
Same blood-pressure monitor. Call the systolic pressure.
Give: 148 mmHg
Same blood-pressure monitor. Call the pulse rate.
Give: 80 bpm
